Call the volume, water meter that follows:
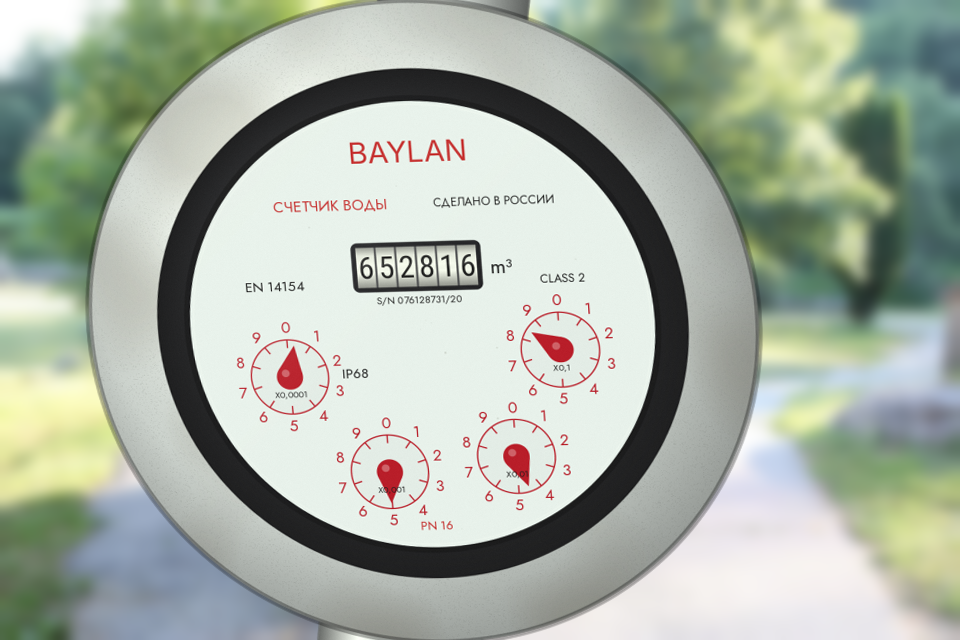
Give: 652816.8450 m³
